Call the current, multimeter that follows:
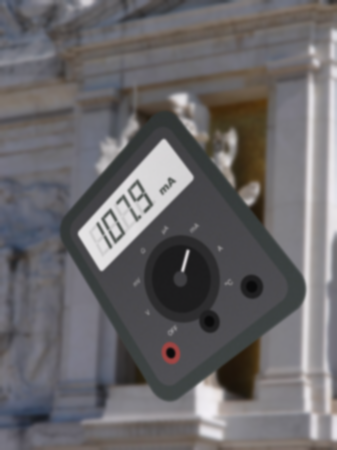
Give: 107.9 mA
